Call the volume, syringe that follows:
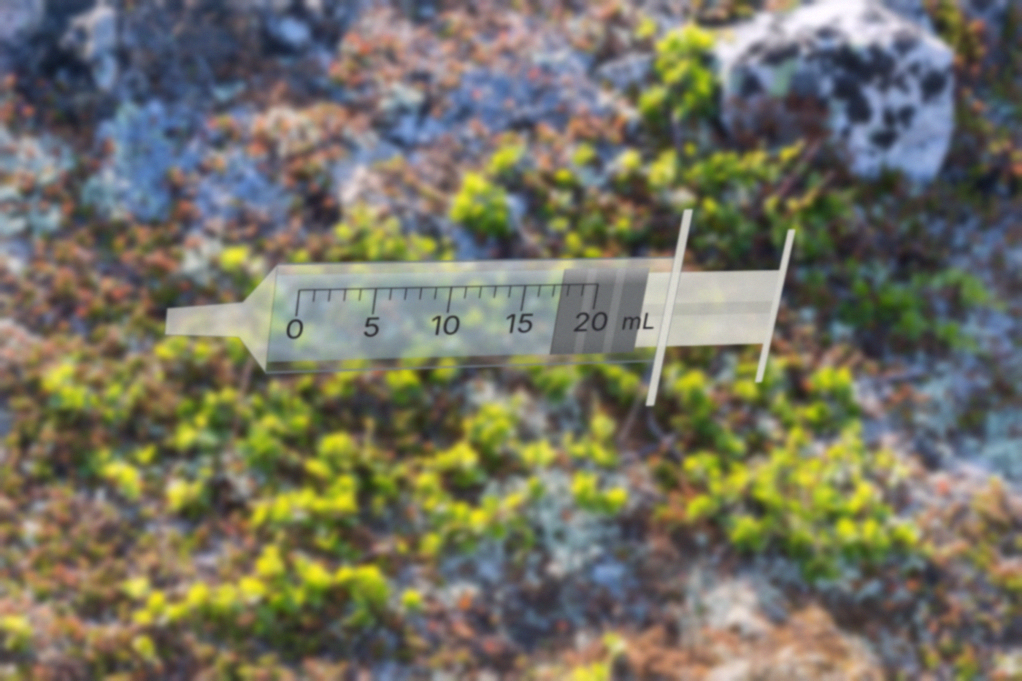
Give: 17.5 mL
